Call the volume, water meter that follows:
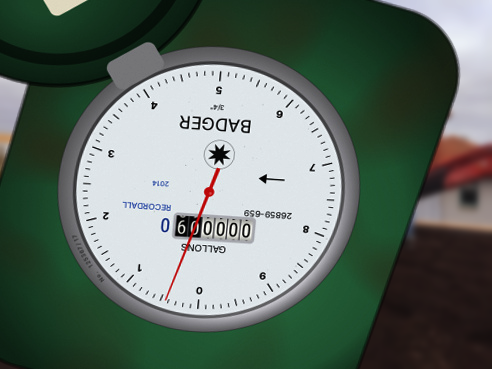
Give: 90.4 gal
